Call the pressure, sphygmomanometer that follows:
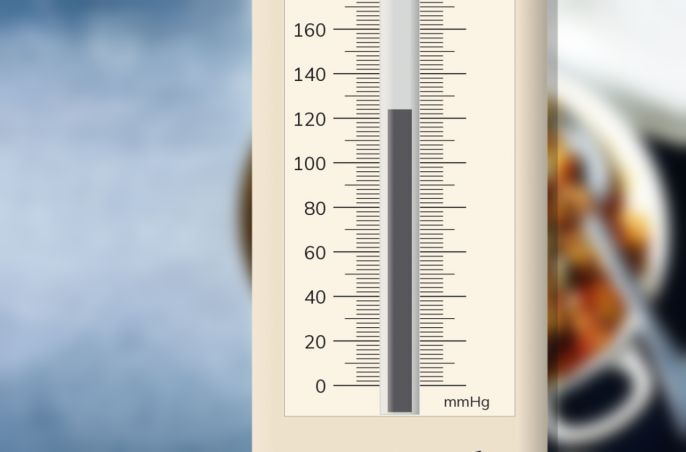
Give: 124 mmHg
